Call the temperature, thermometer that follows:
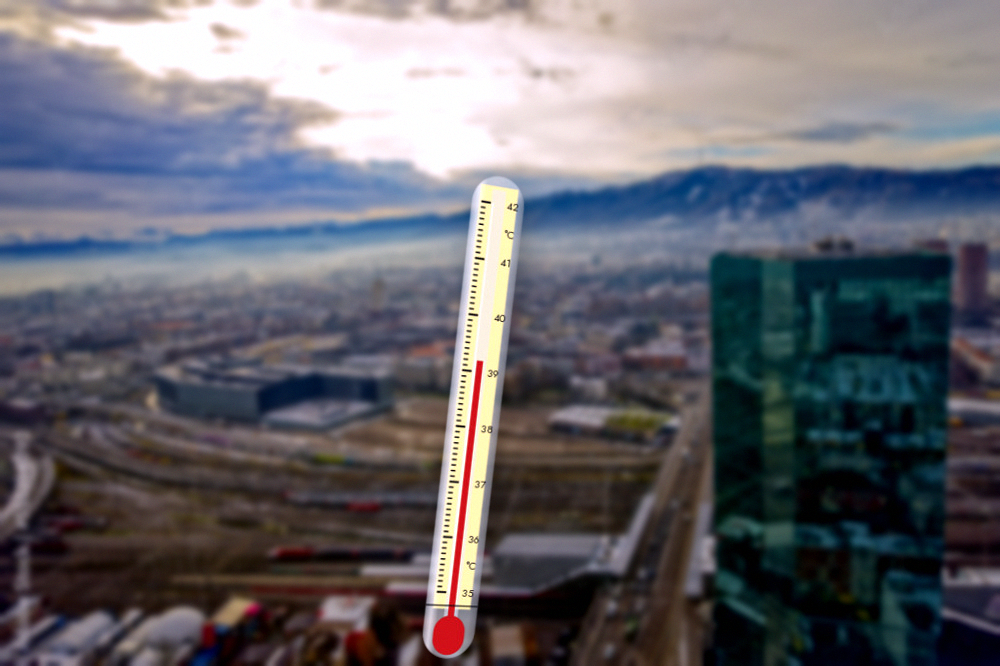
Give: 39.2 °C
